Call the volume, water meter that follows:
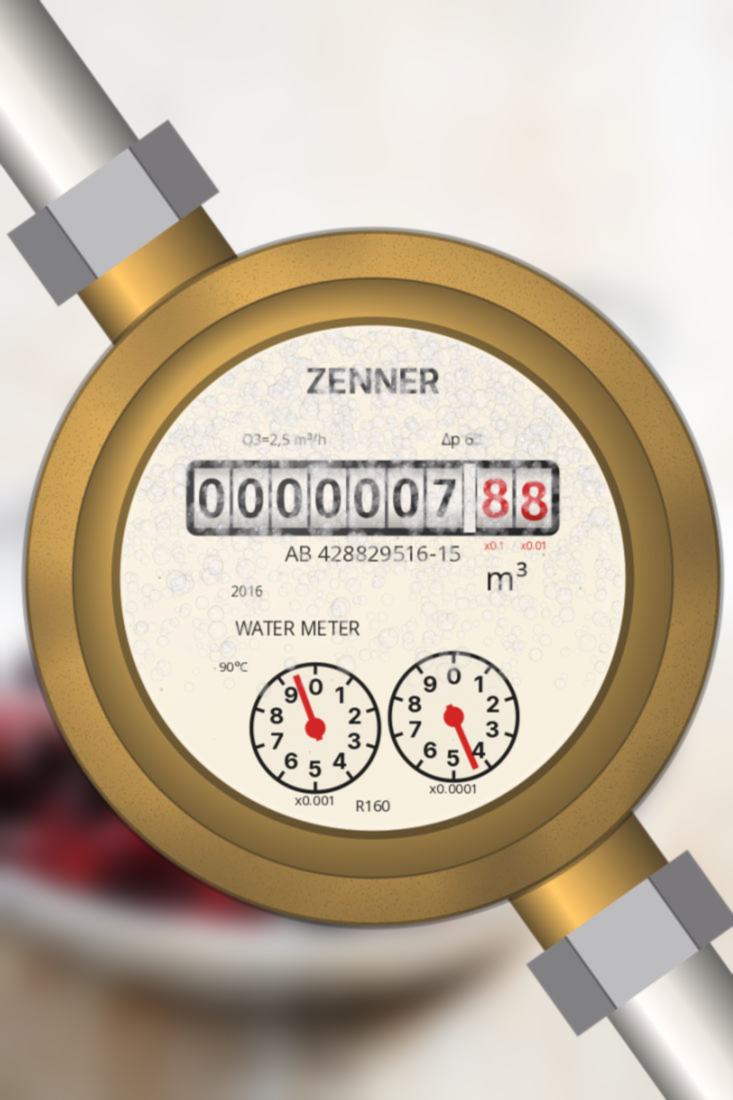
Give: 7.8794 m³
